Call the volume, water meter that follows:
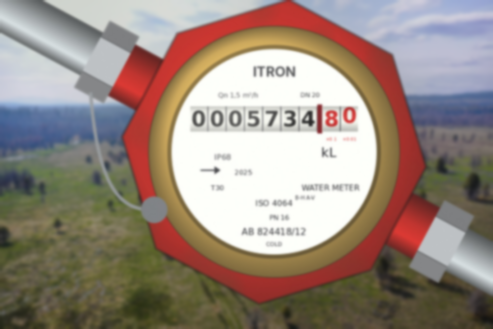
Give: 5734.80 kL
